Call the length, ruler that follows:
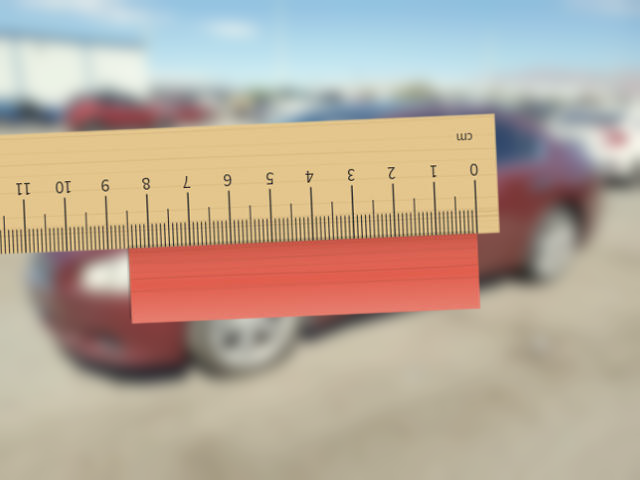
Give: 8.5 cm
